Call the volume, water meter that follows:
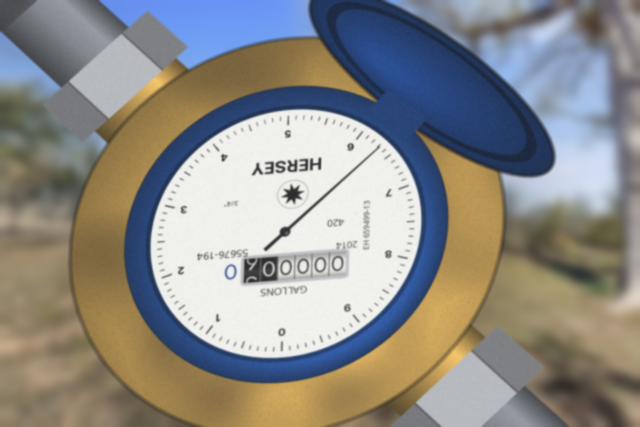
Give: 56.3 gal
